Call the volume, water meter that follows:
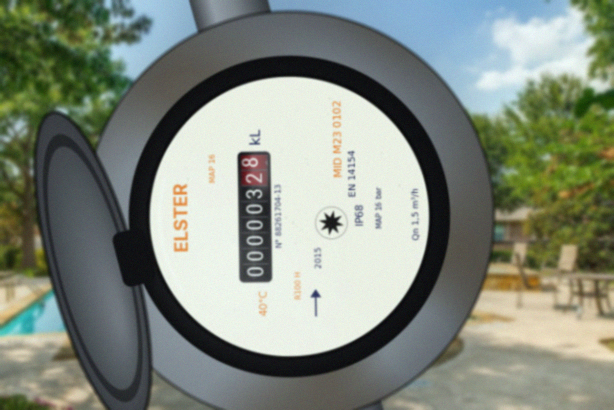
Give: 3.28 kL
